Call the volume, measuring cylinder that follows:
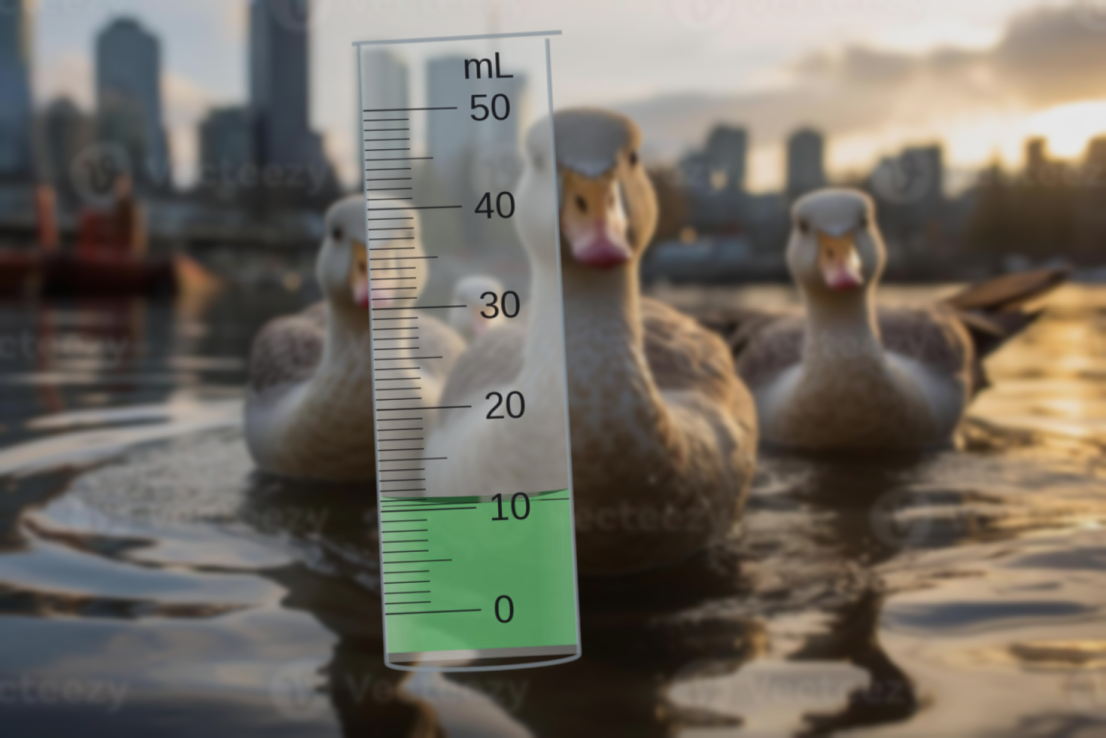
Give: 10.5 mL
